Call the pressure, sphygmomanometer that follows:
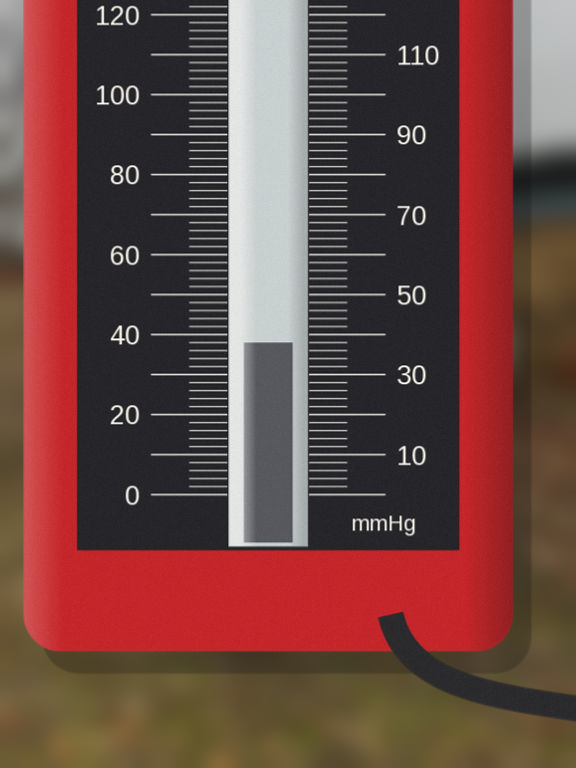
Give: 38 mmHg
